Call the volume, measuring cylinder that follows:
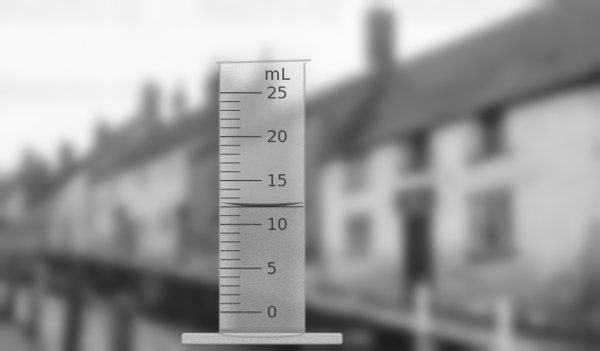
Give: 12 mL
